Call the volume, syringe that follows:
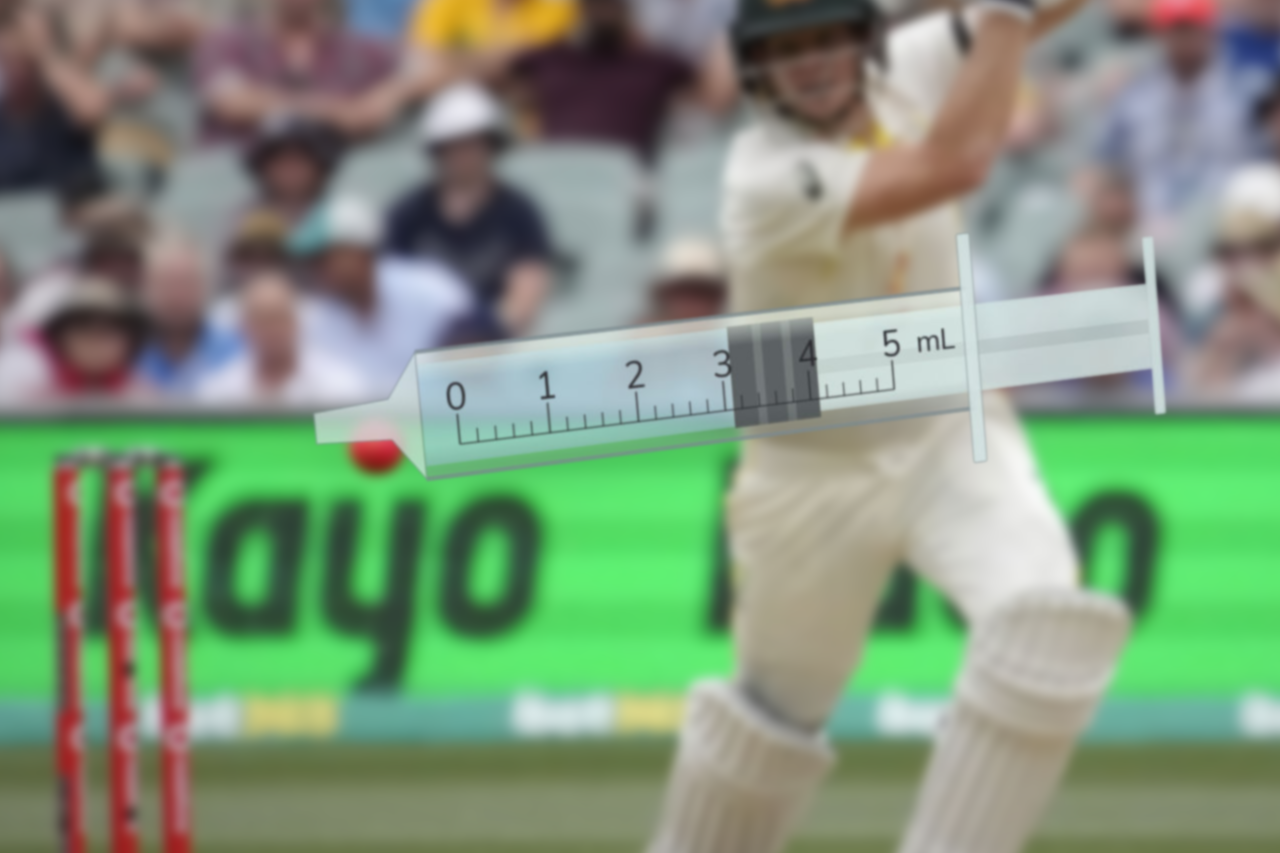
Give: 3.1 mL
